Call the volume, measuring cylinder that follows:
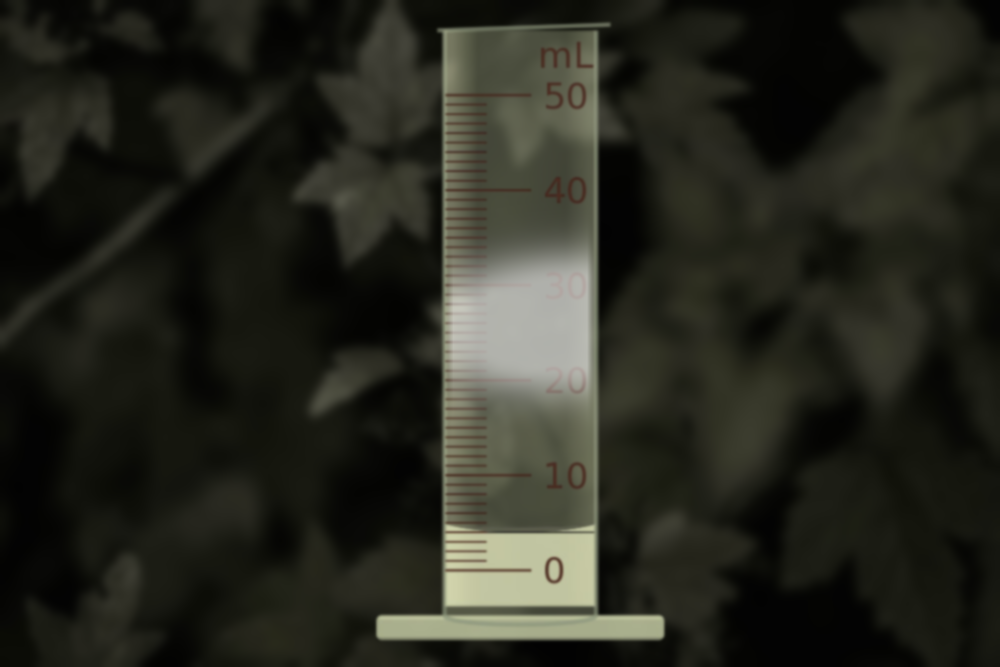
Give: 4 mL
